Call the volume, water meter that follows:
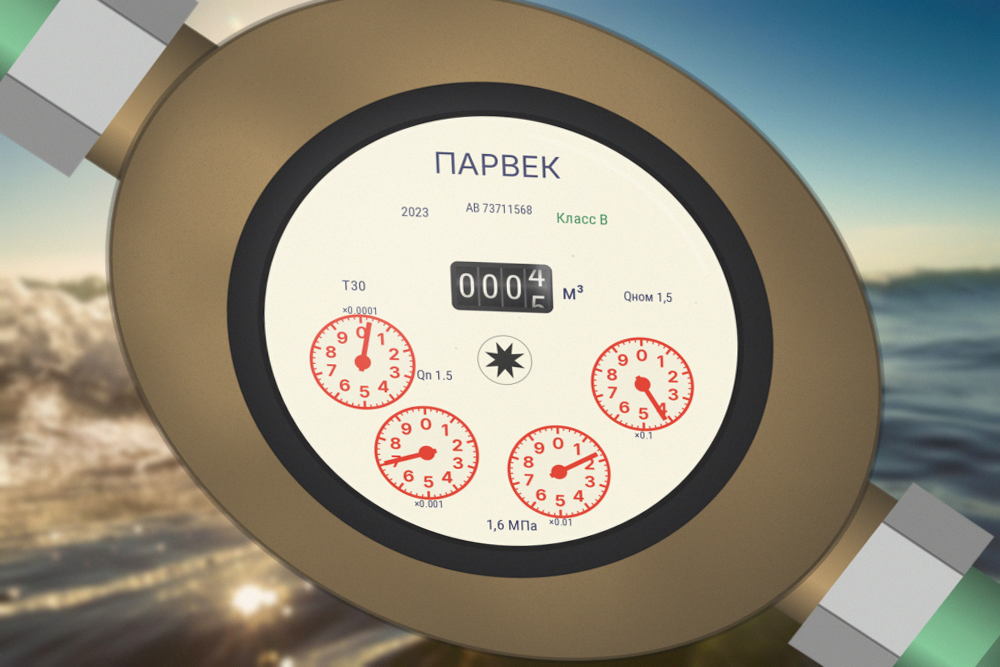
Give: 4.4170 m³
